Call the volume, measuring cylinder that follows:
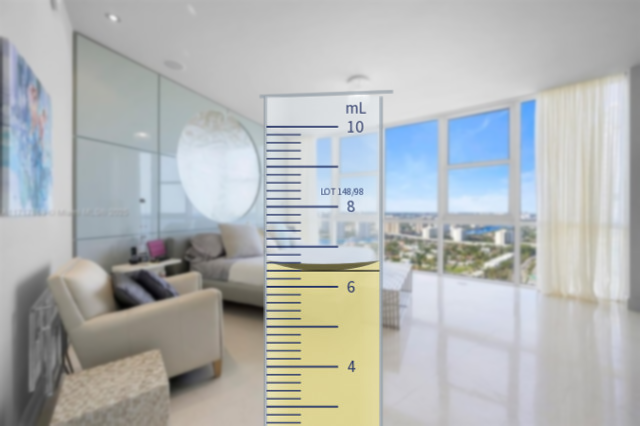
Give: 6.4 mL
